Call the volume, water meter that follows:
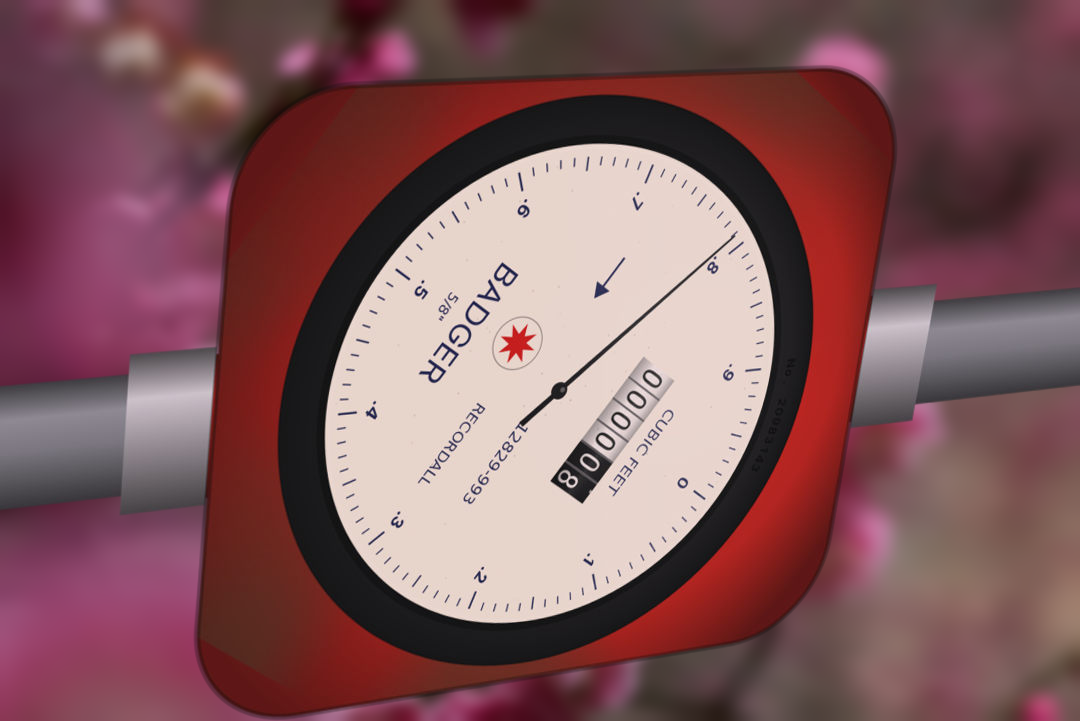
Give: 7.79 ft³
